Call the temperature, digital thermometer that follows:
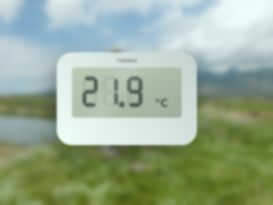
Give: 21.9 °C
